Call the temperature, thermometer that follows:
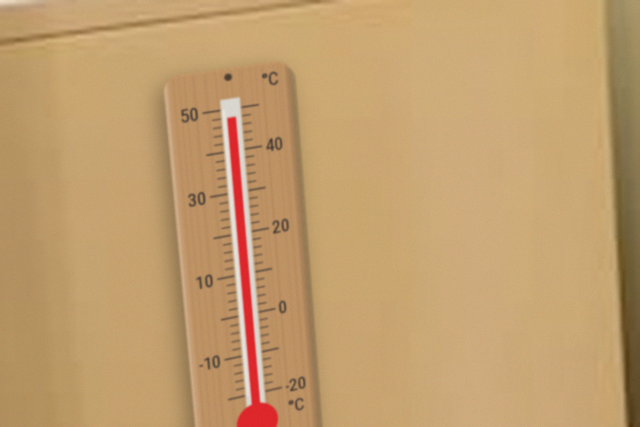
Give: 48 °C
